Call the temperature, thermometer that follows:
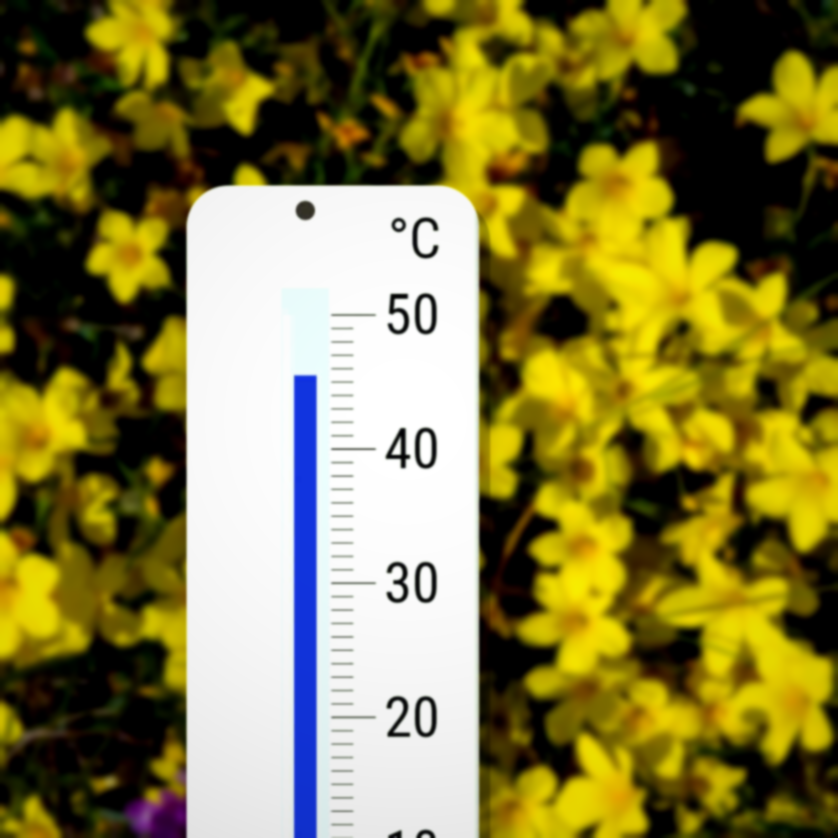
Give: 45.5 °C
